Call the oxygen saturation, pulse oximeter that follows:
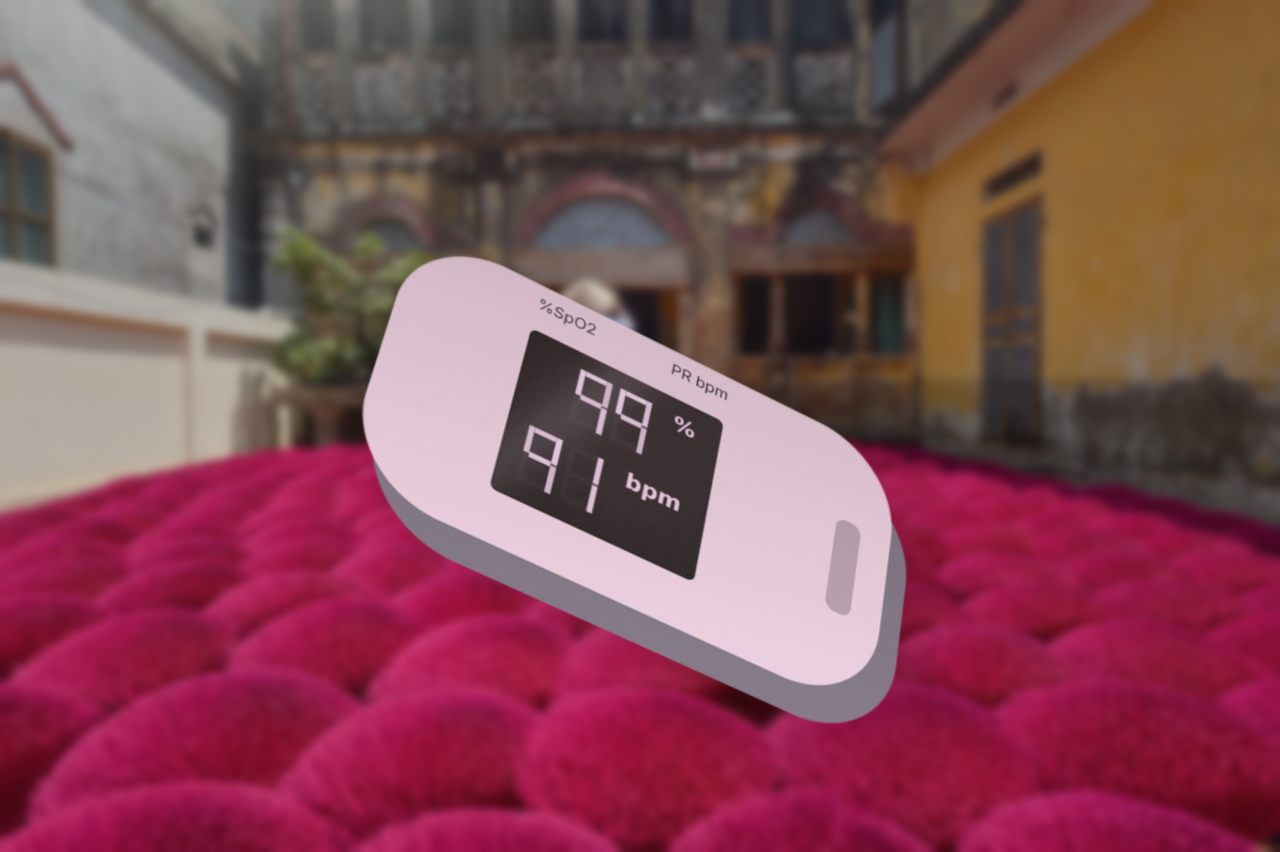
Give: 99 %
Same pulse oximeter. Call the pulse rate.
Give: 91 bpm
